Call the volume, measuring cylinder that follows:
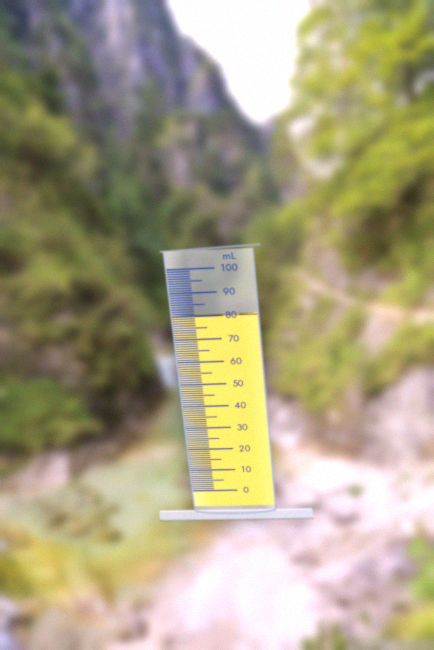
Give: 80 mL
